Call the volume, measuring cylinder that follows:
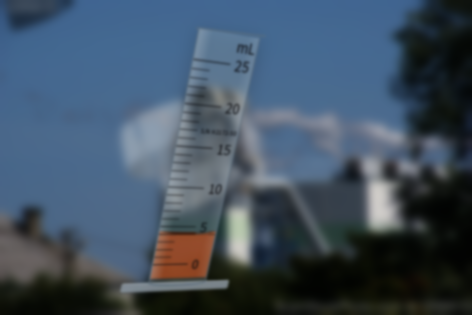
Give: 4 mL
